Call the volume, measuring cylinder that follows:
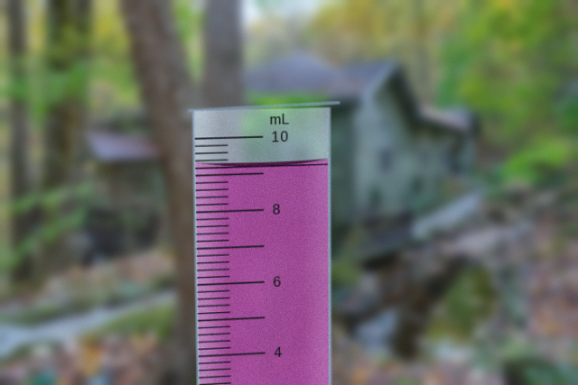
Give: 9.2 mL
